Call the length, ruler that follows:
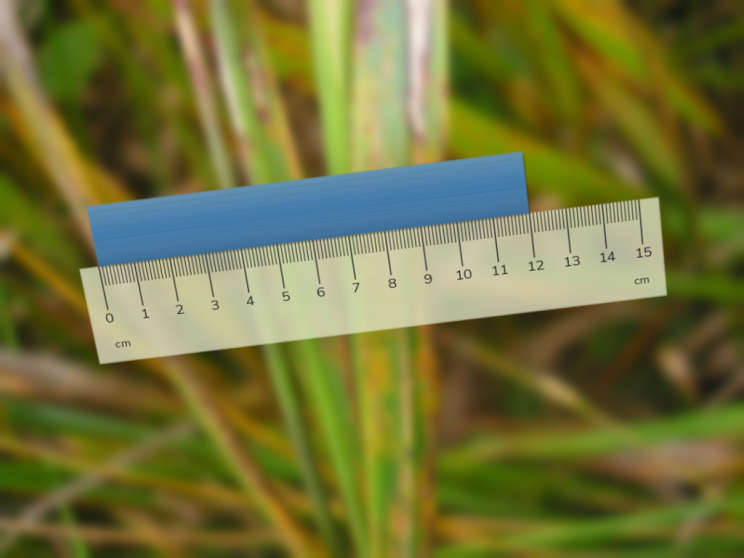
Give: 12 cm
